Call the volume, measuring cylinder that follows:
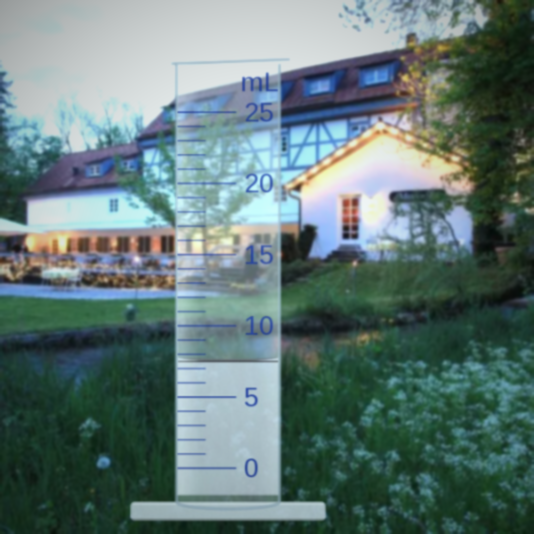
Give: 7.5 mL
